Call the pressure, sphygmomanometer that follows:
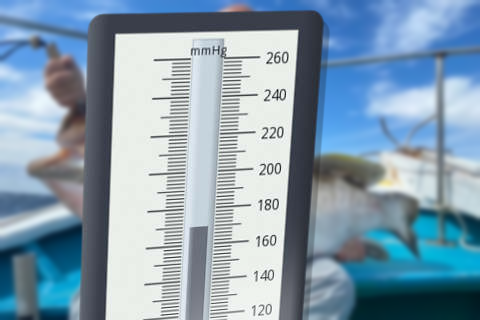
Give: 170 mmHg
